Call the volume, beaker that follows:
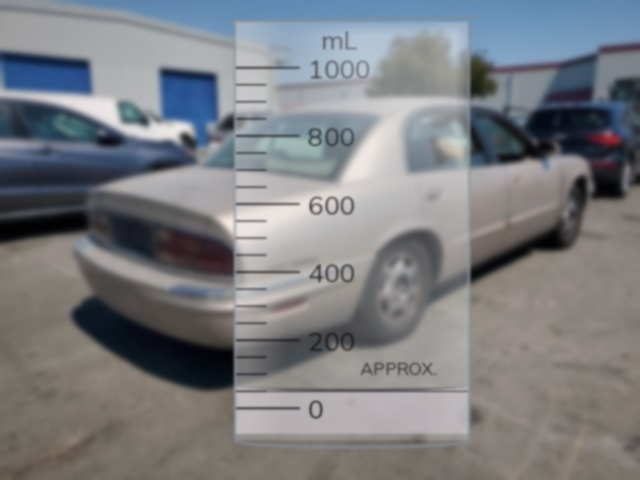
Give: 50 mL
